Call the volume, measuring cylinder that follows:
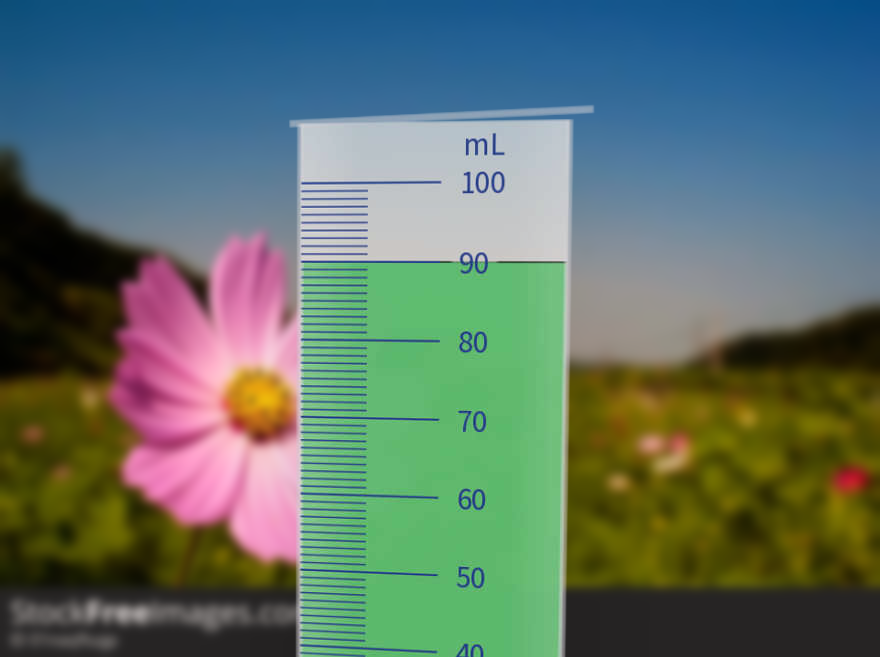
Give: 90 mL
